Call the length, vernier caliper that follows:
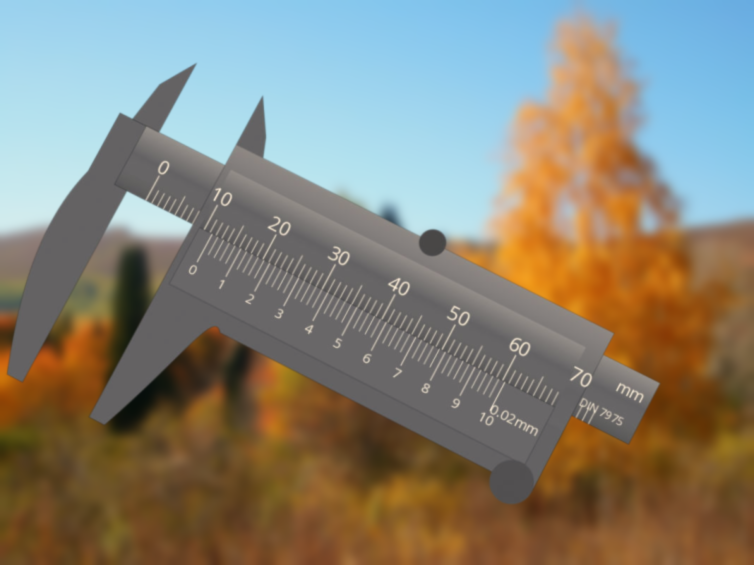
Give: 11.4 mm
